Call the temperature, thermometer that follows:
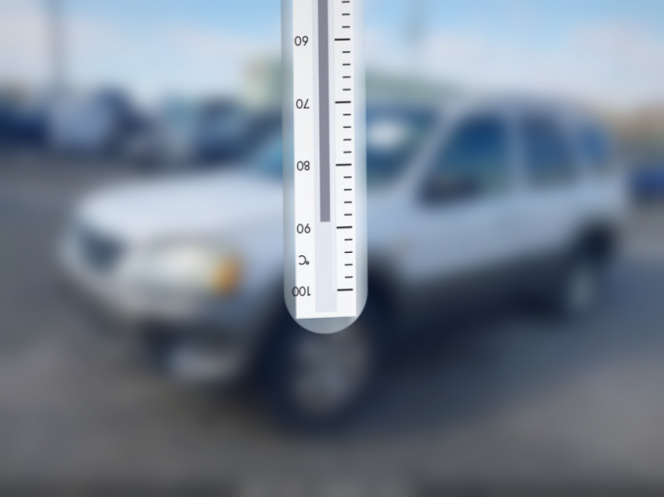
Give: 89 °C
